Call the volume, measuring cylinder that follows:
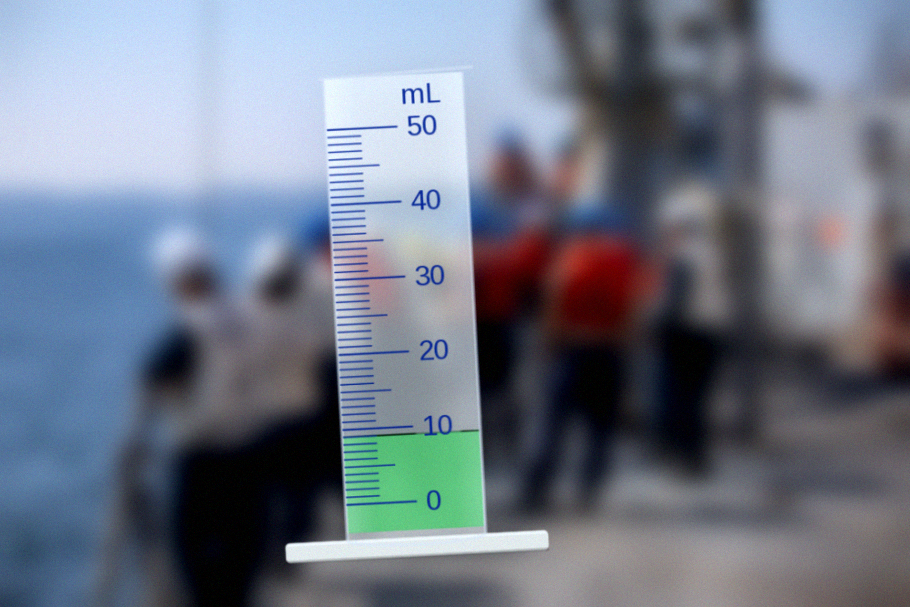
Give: 9 mL
